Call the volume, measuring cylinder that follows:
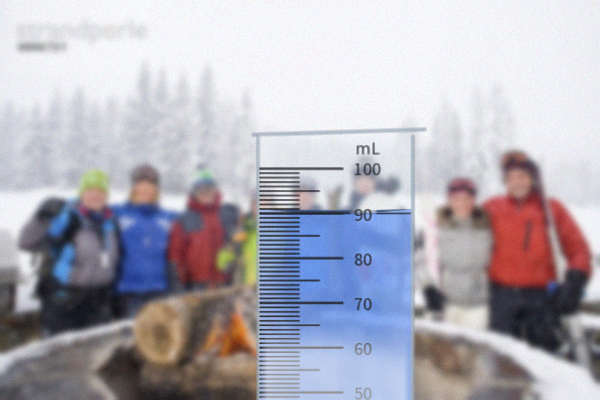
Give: 90 mL
